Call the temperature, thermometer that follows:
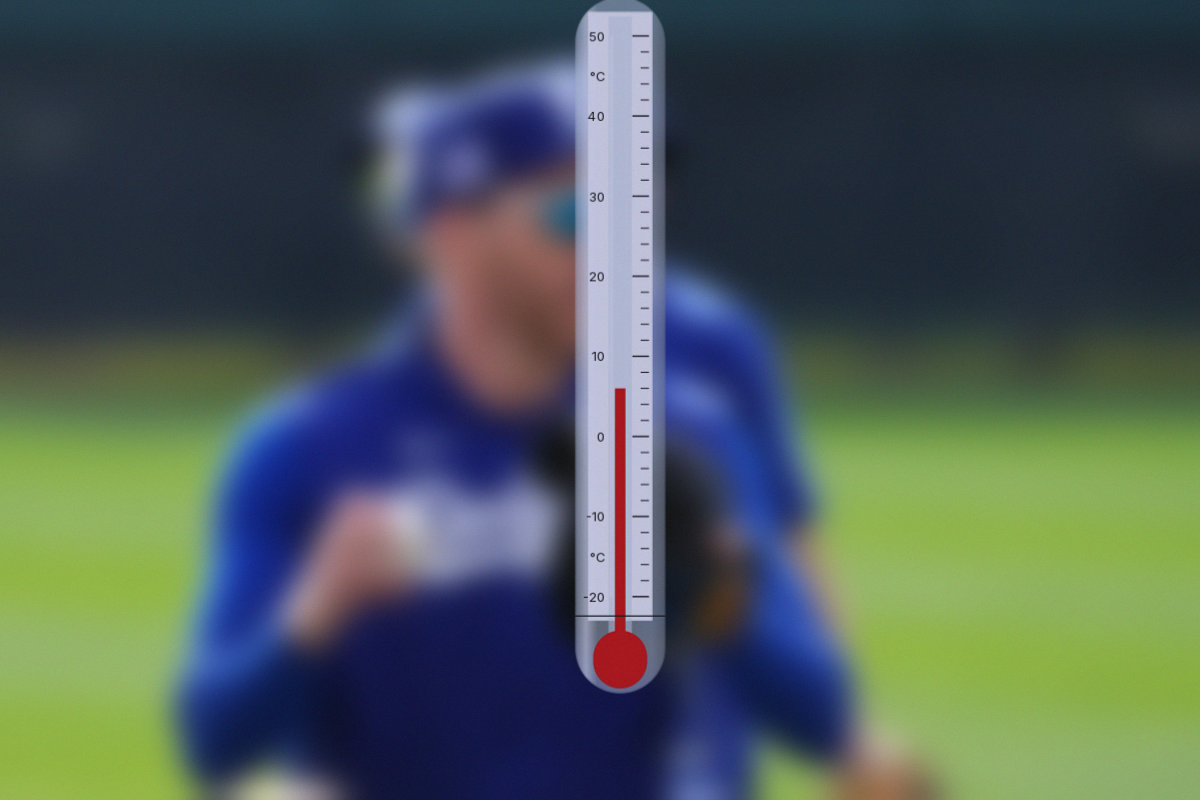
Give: 6 °C
